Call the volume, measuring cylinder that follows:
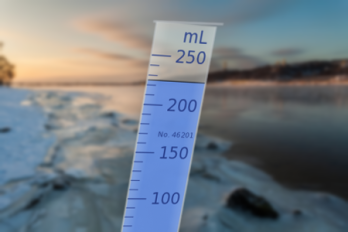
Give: 225 mL
